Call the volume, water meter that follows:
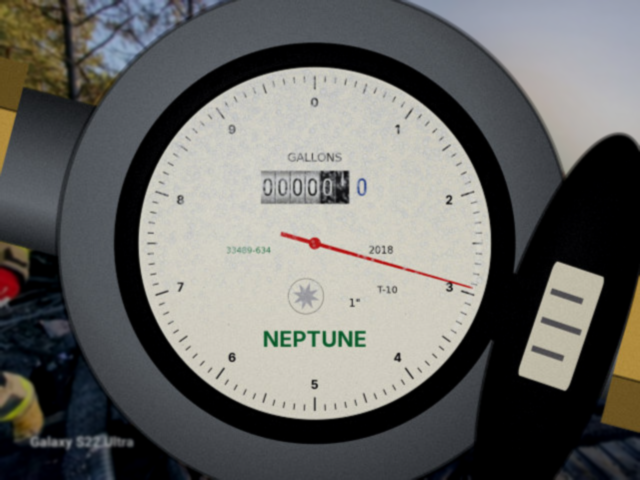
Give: 12.9 gal
